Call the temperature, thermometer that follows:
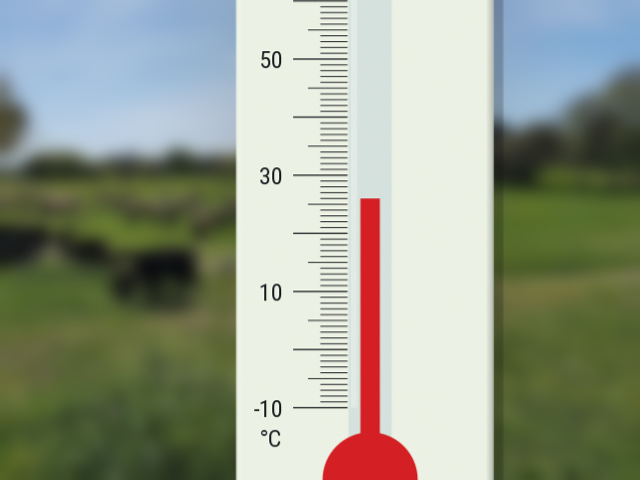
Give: 26 °C
